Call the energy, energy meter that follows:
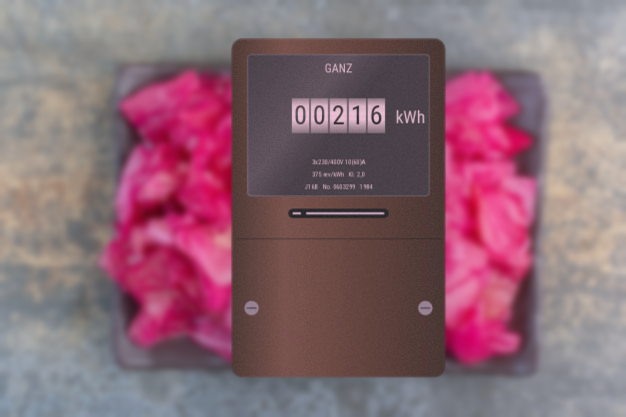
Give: 216 kWh
